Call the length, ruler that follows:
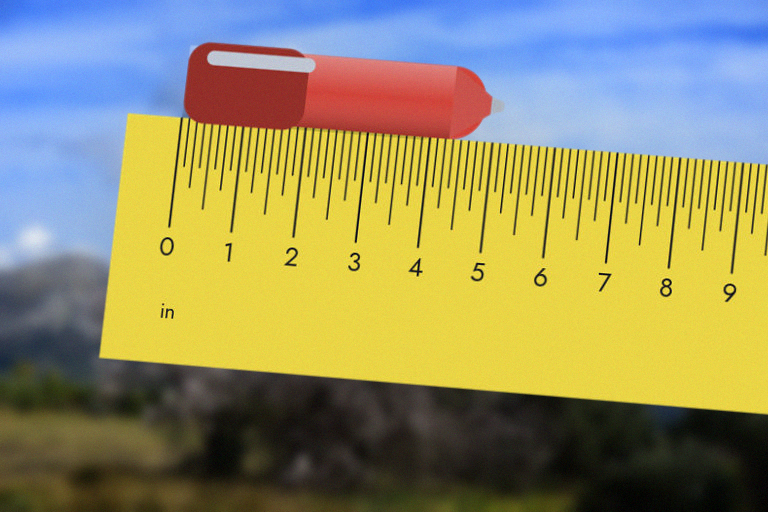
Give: 5.125 in
